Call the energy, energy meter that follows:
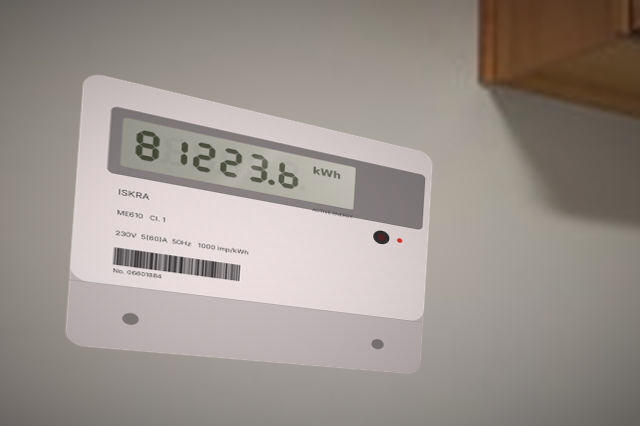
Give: 81223.6 kWh
